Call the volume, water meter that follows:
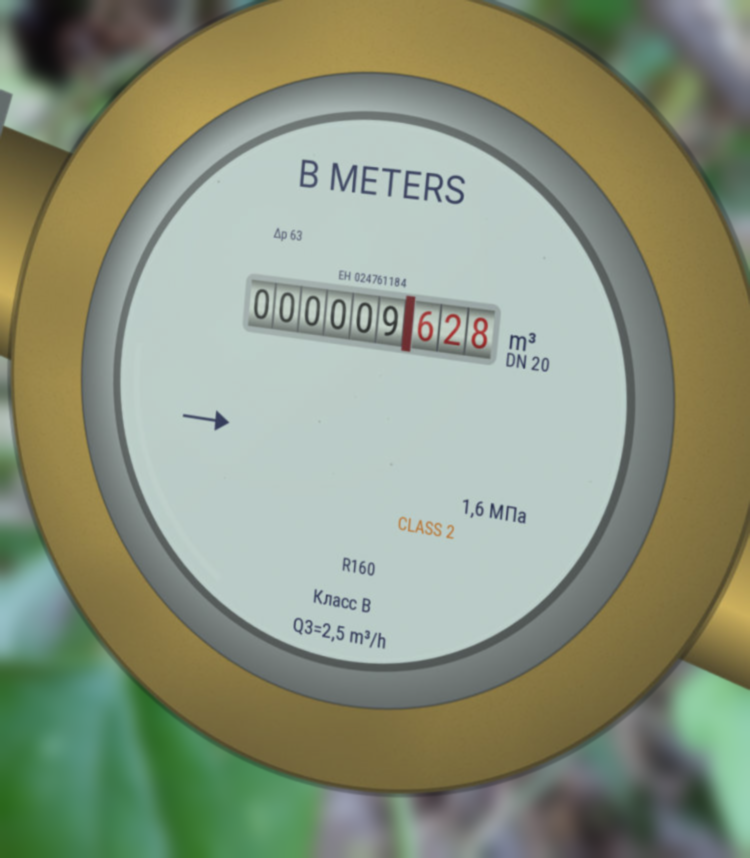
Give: 9.628 m³
